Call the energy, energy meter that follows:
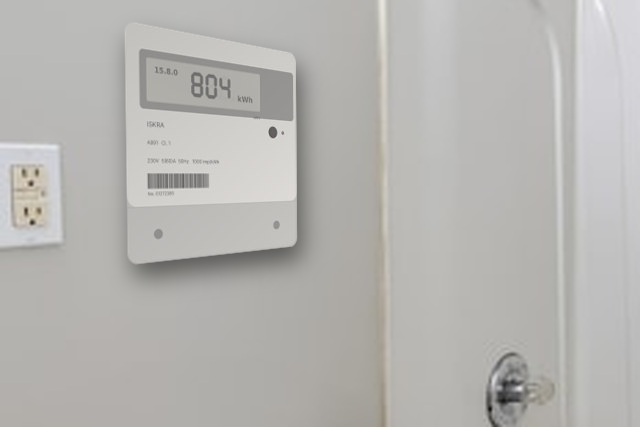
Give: 804 kWh
